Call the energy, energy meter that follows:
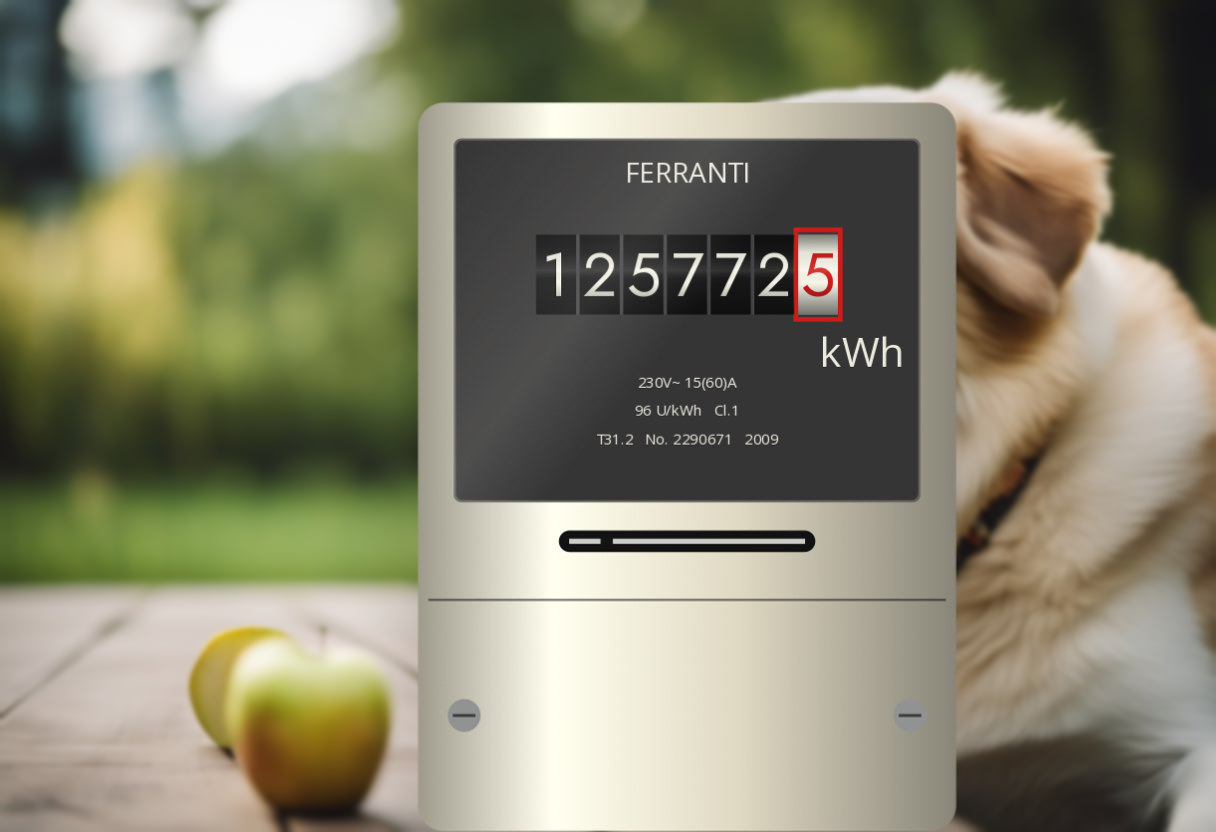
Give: 125772.5 kWh
